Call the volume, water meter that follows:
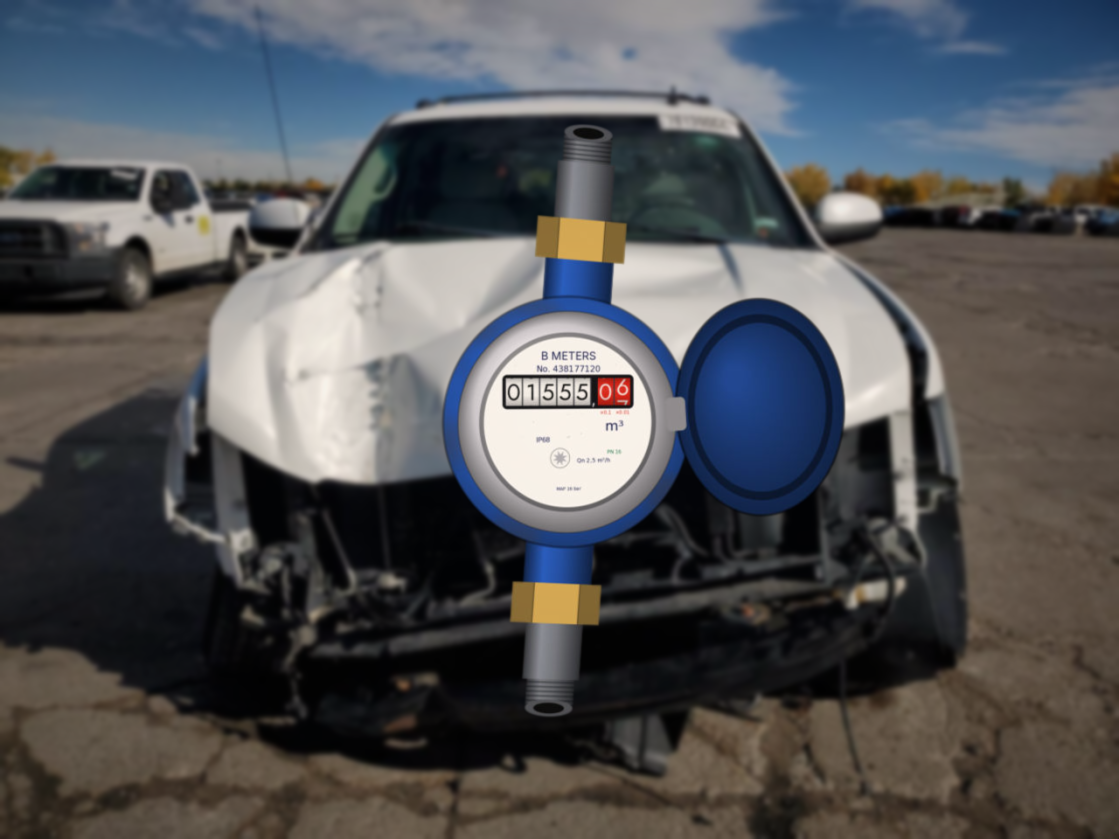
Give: 1555.06 m³
